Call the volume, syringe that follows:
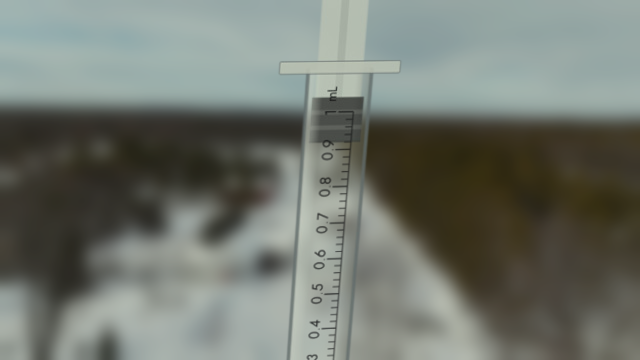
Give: 0.92 mL
